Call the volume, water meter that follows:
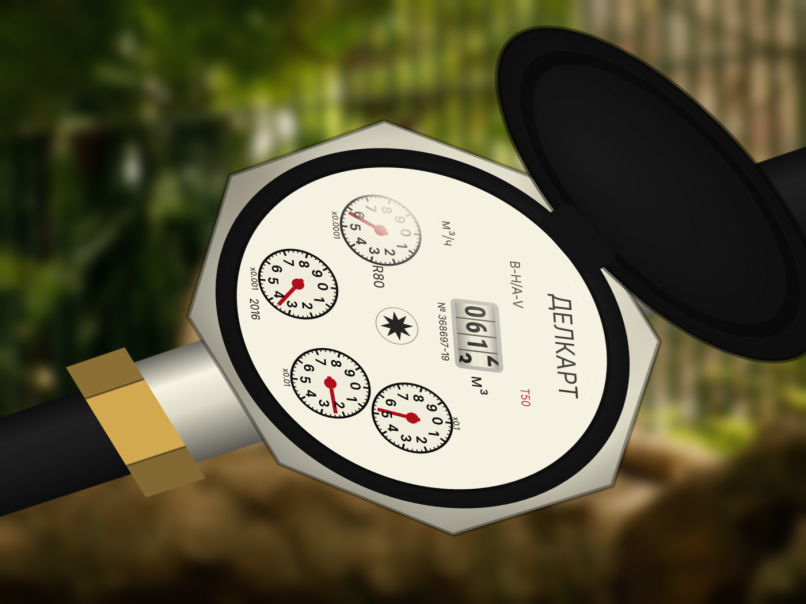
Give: 612.5235 m³
